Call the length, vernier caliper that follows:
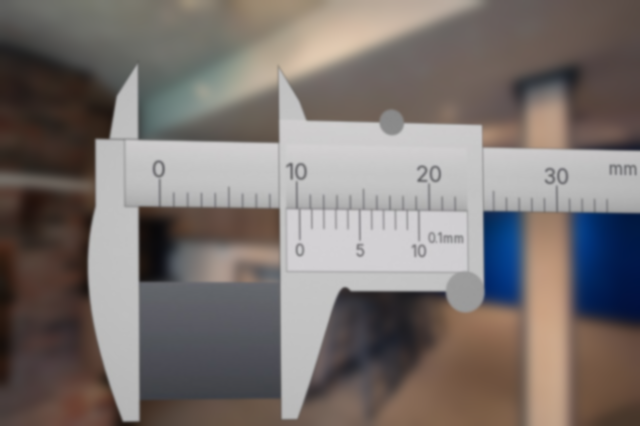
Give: 10.2 mm
